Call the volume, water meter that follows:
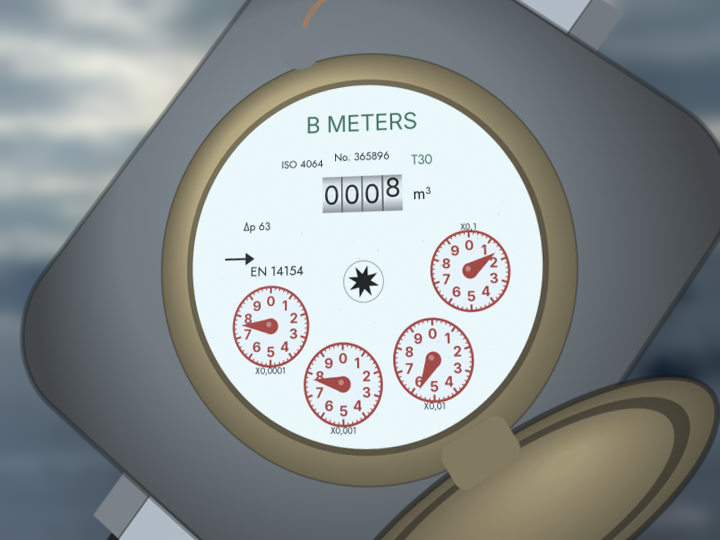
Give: 8.1577 m³
